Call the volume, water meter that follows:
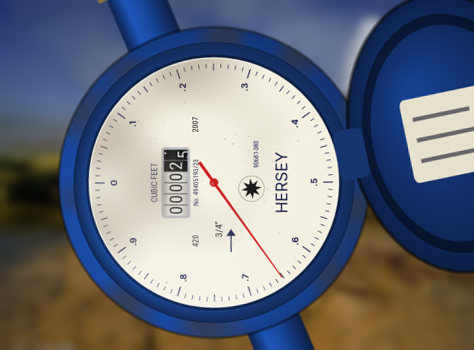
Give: 24.65 ft³
